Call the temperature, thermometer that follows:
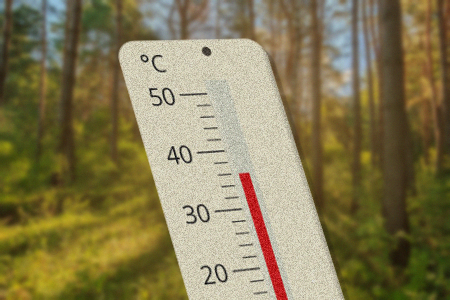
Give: 36 °C
